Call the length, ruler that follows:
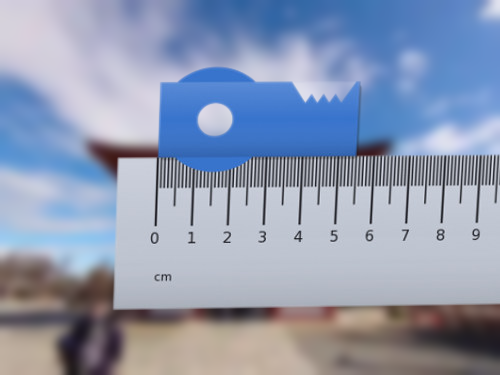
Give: 5.5 cm
